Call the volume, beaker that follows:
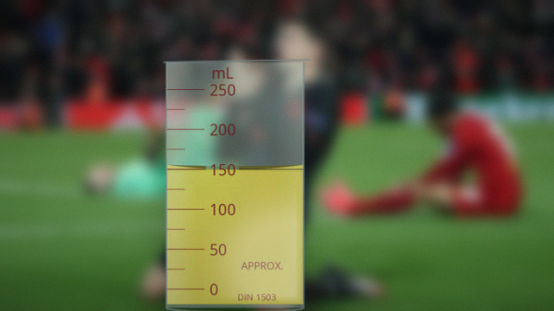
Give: 150 mL
